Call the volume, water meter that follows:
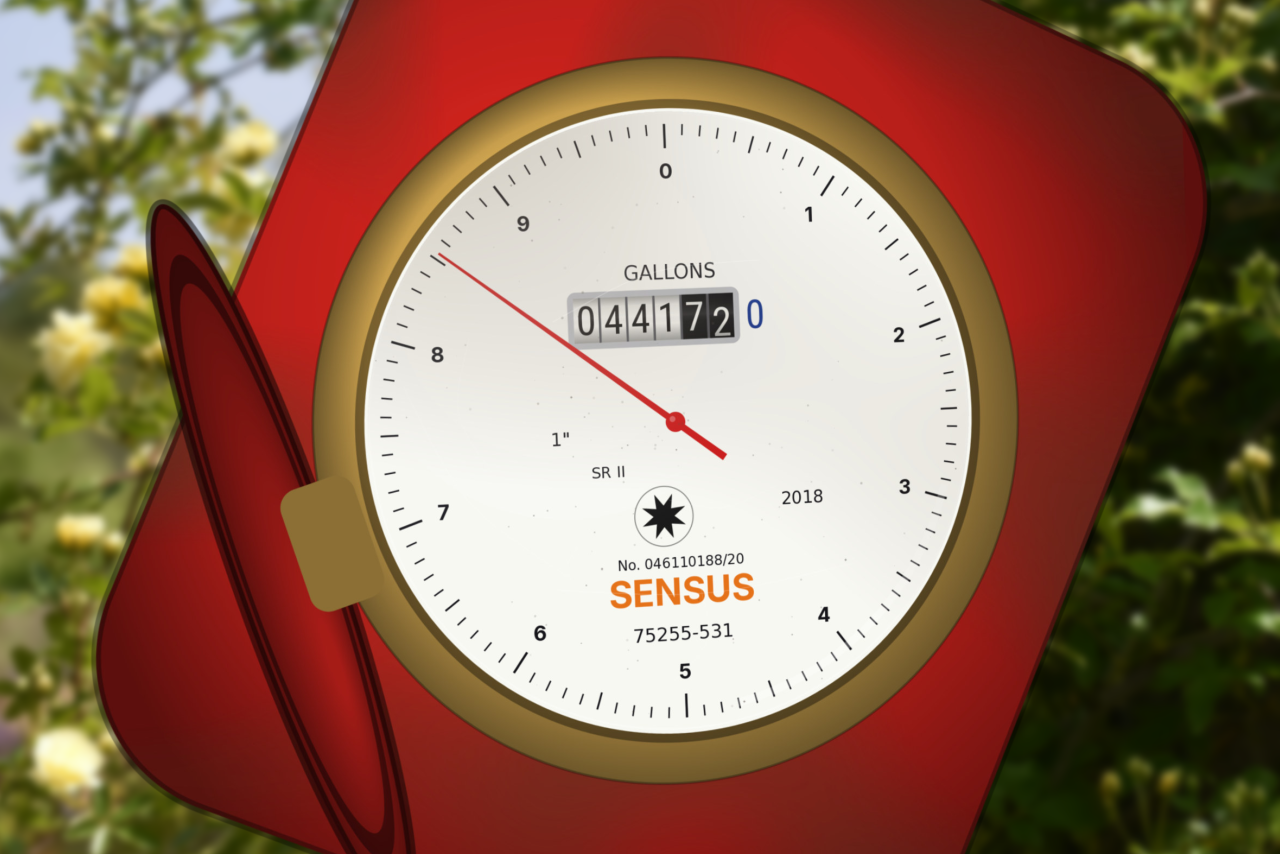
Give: 441718.5 gal
